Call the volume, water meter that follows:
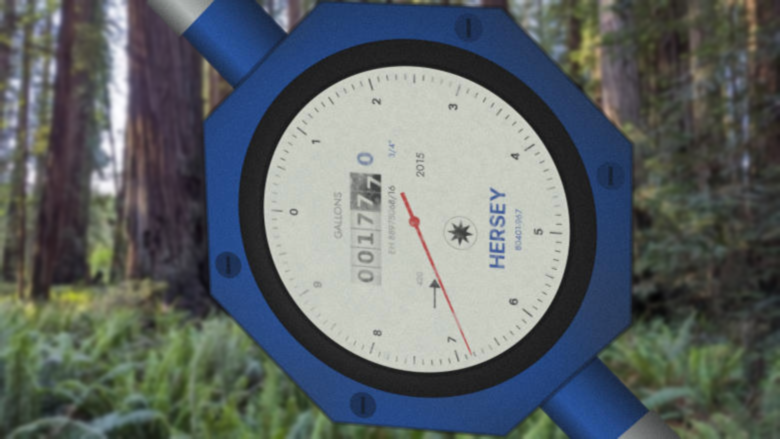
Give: 17766.8 gal
